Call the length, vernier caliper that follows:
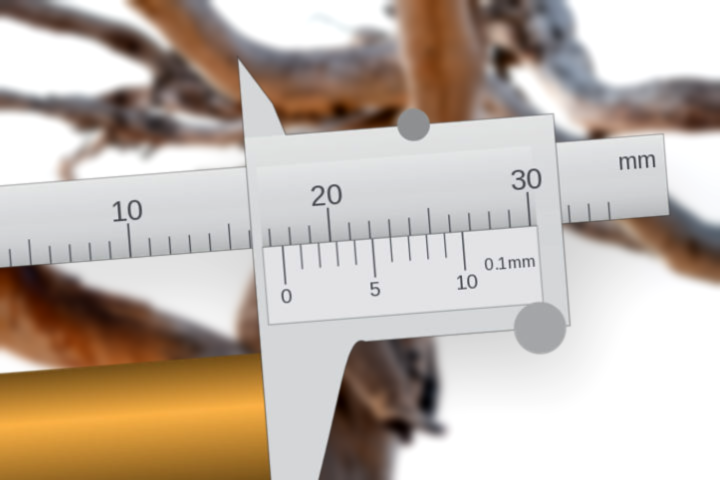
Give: 17.6 mm
